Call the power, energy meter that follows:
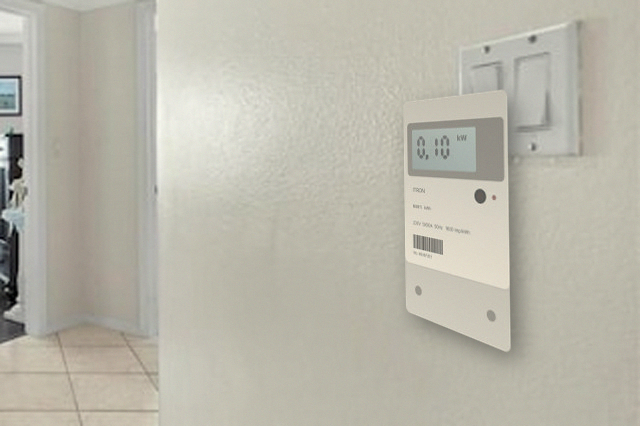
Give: 0.10 kW
